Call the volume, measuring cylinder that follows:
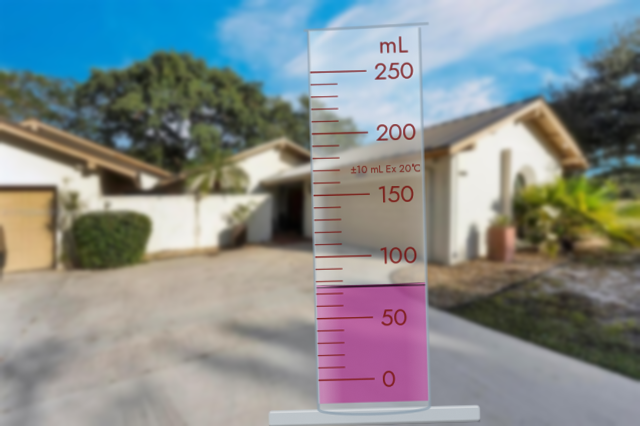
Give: 75 mL
